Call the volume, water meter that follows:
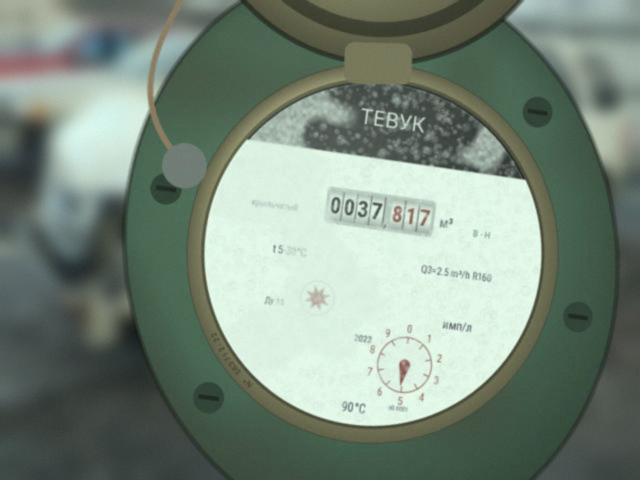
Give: 37.8175 m³
